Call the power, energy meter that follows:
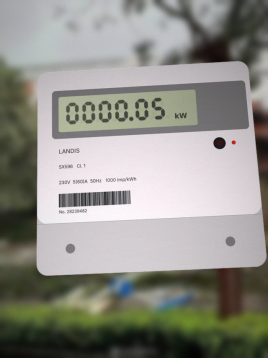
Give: 0.05 kW
